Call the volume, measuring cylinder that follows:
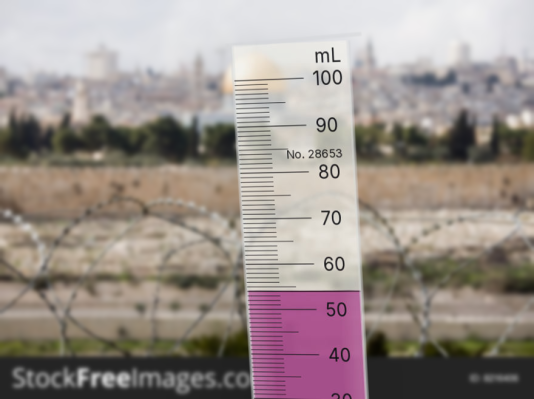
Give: 54 mL
